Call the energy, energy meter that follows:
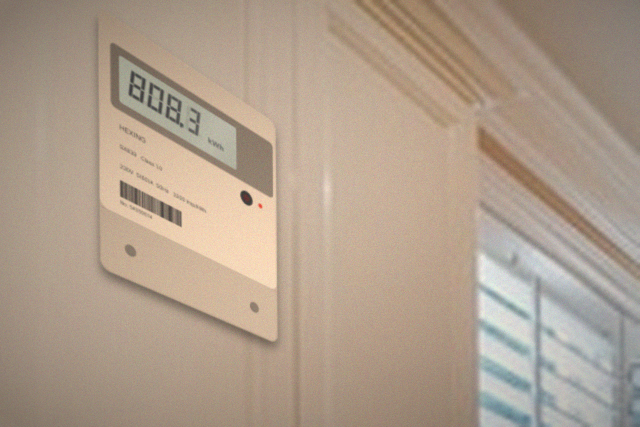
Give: 808.3 kWh
